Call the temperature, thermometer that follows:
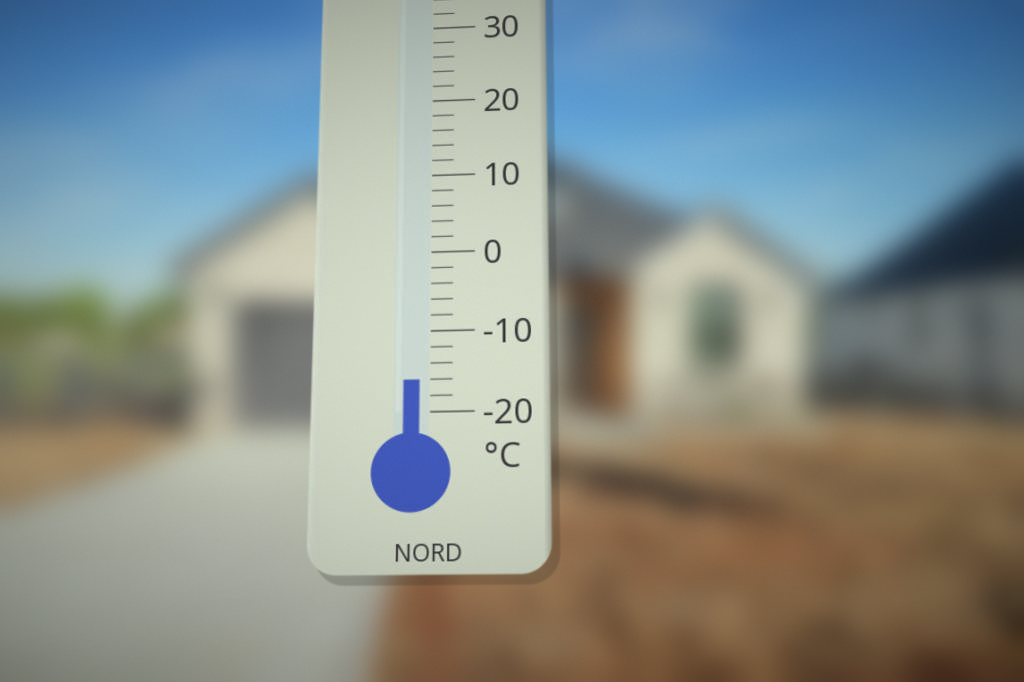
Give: -16 °C
